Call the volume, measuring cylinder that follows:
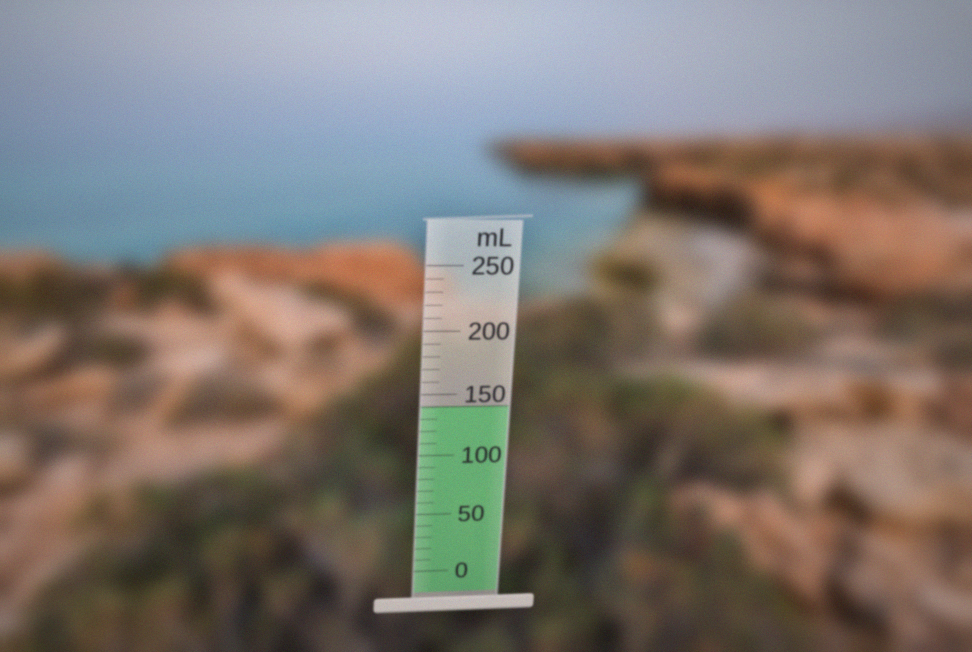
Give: 140 mL
